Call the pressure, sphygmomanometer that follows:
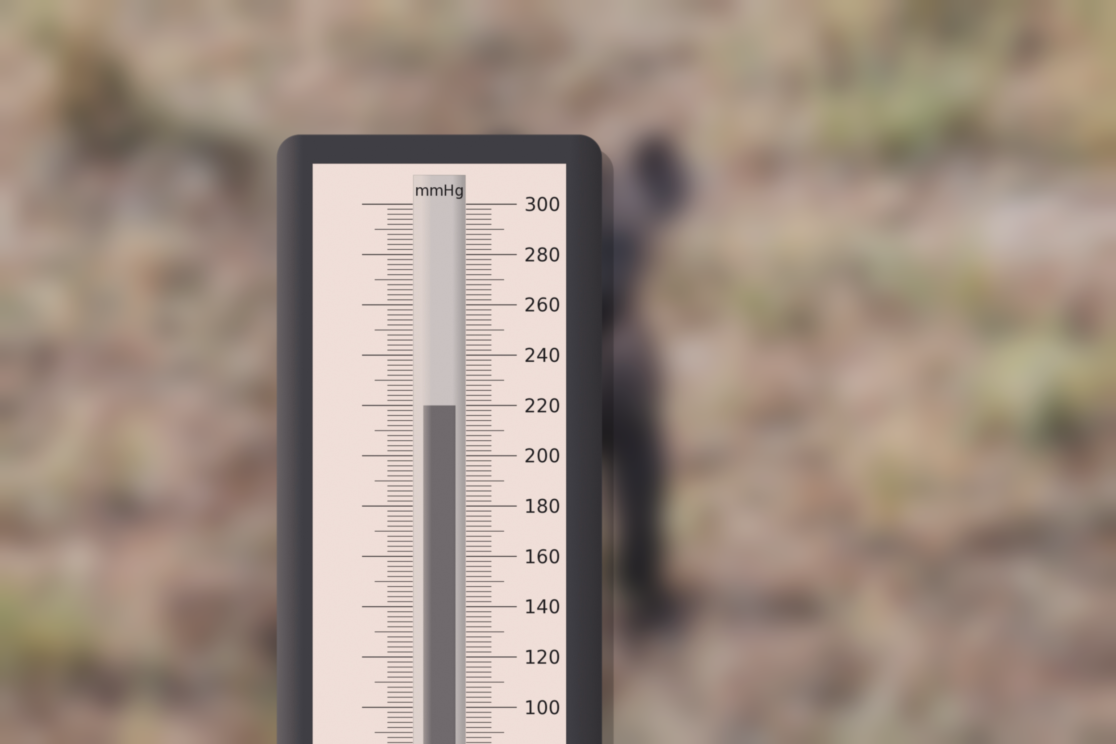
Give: 220 mmHg
